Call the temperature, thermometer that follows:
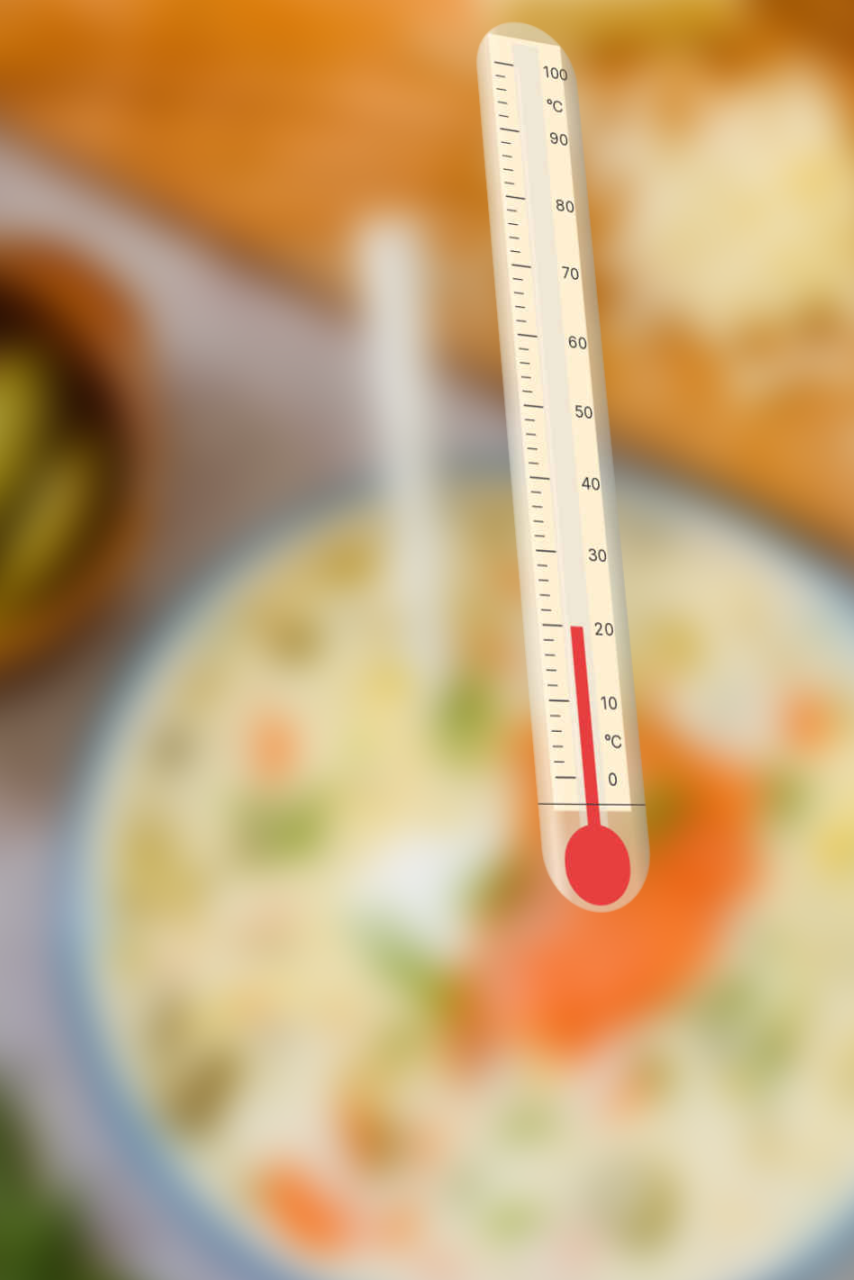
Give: 20 °C
